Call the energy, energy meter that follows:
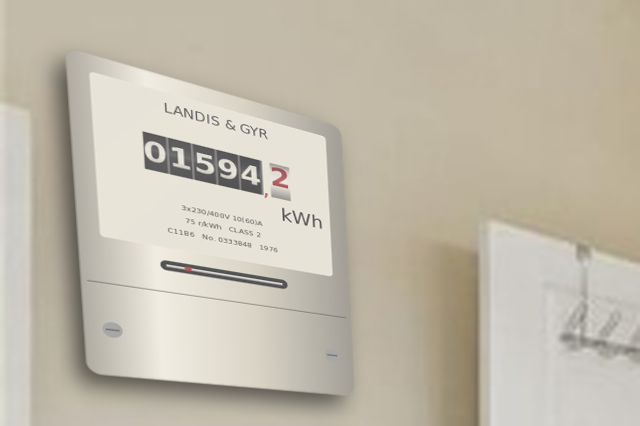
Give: 1594.2 kWh
